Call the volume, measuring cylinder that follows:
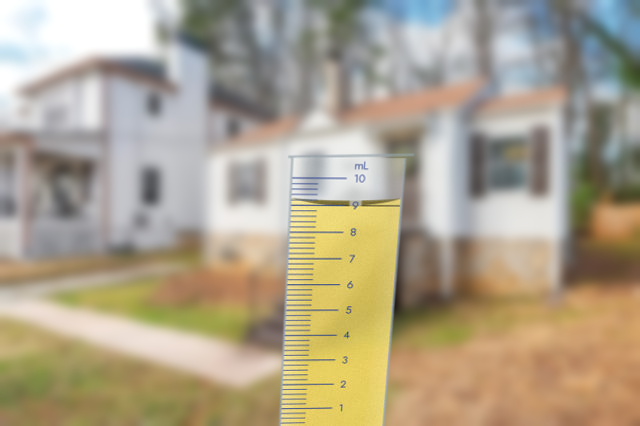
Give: 9 mL
